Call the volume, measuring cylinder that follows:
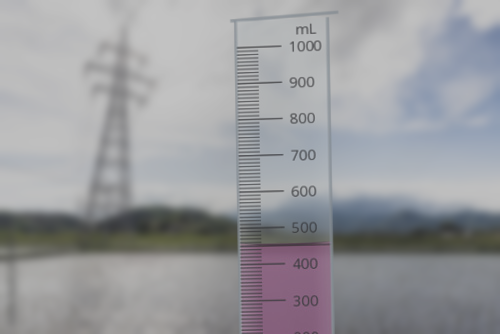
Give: 450 mL
